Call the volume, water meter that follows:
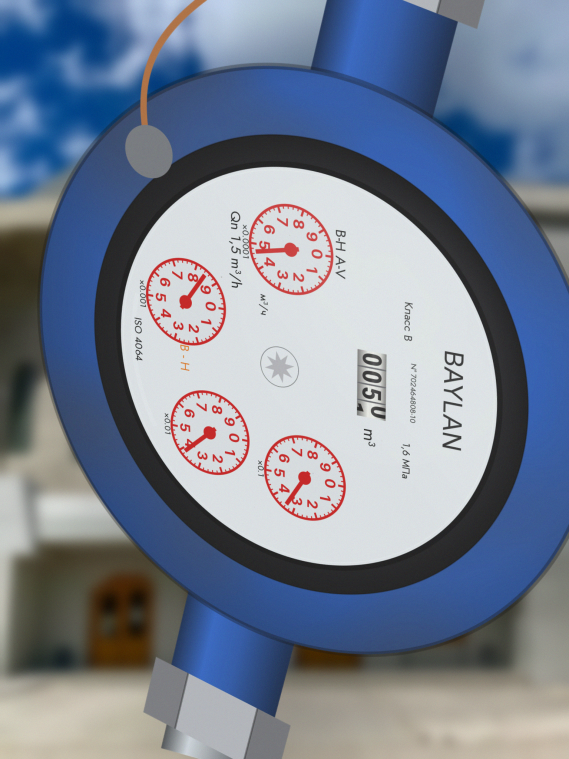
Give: 50.3384 m³
